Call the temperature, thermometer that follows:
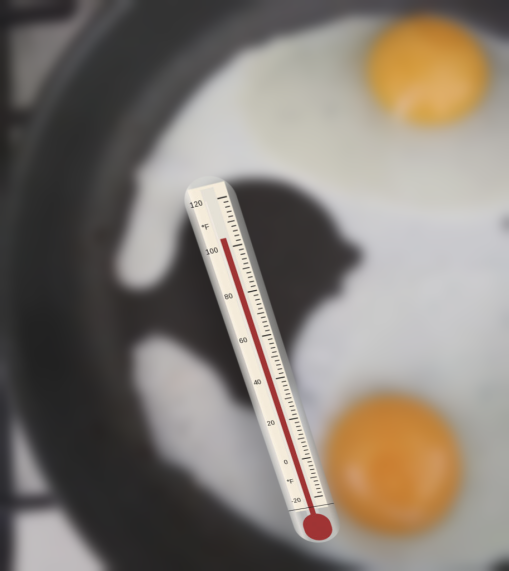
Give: 104 °F
